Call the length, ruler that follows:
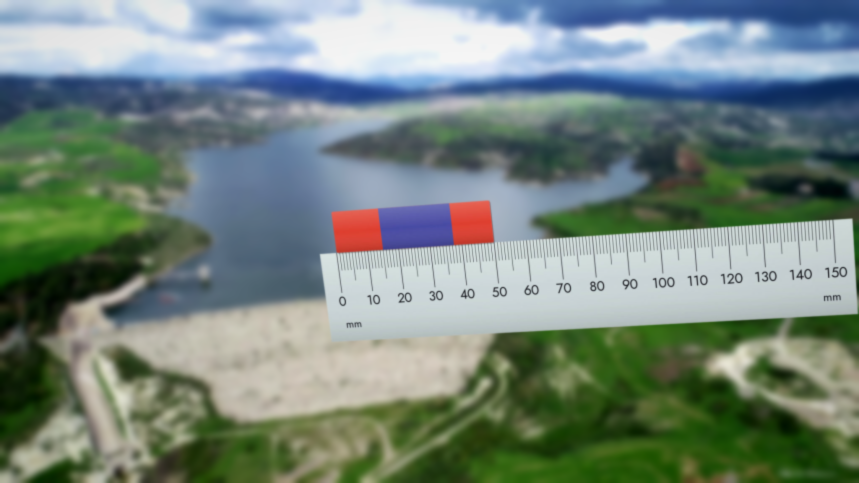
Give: 50 mm
